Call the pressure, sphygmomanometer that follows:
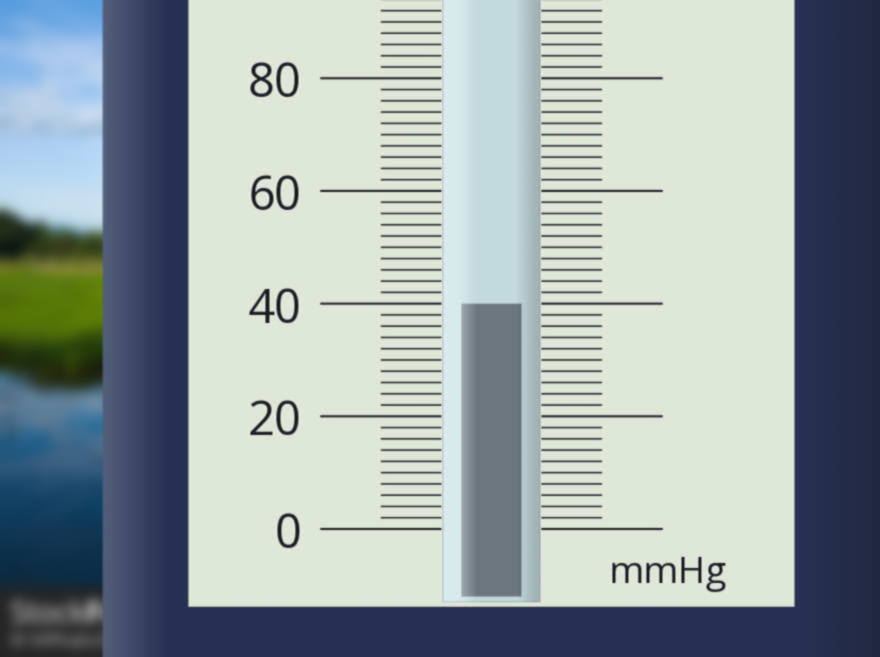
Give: 40 mmHg
